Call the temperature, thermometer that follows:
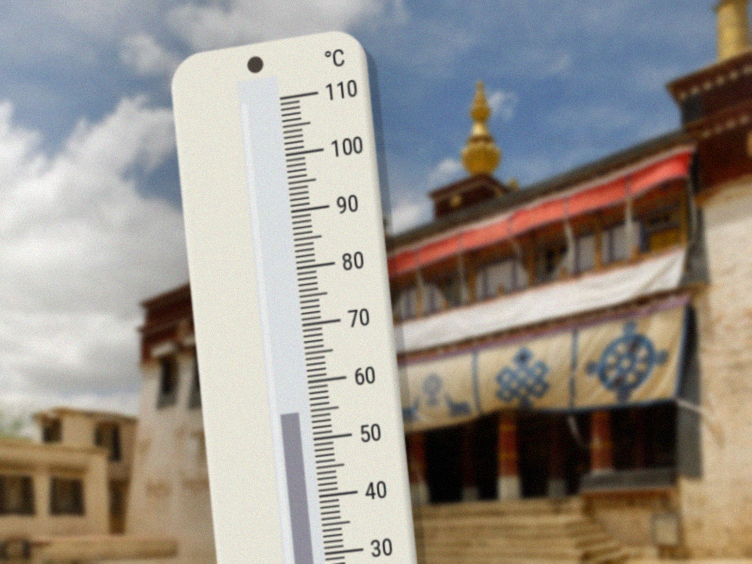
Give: 55 °C
